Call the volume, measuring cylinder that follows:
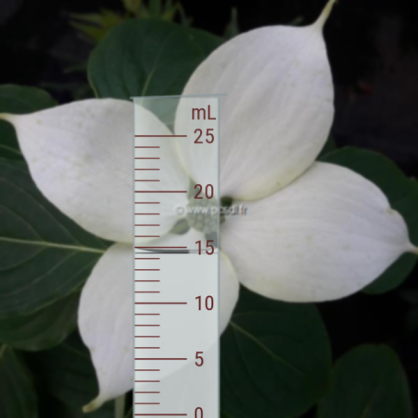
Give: 14.5 mL
